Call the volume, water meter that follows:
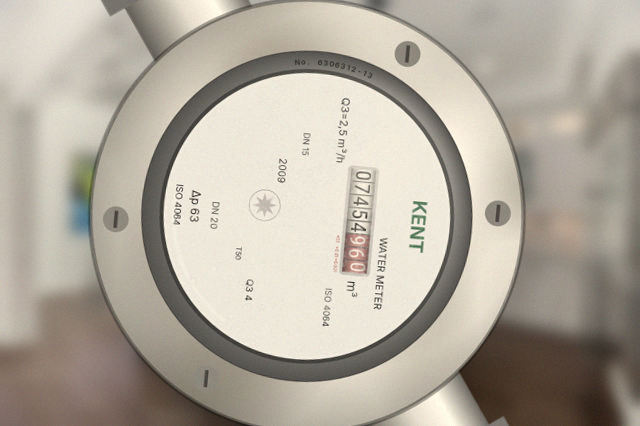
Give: 7454.960 m³
